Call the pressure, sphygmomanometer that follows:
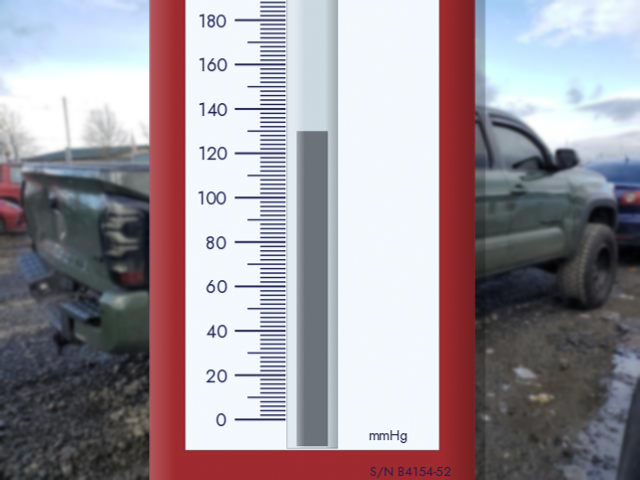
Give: 130 mmHg
